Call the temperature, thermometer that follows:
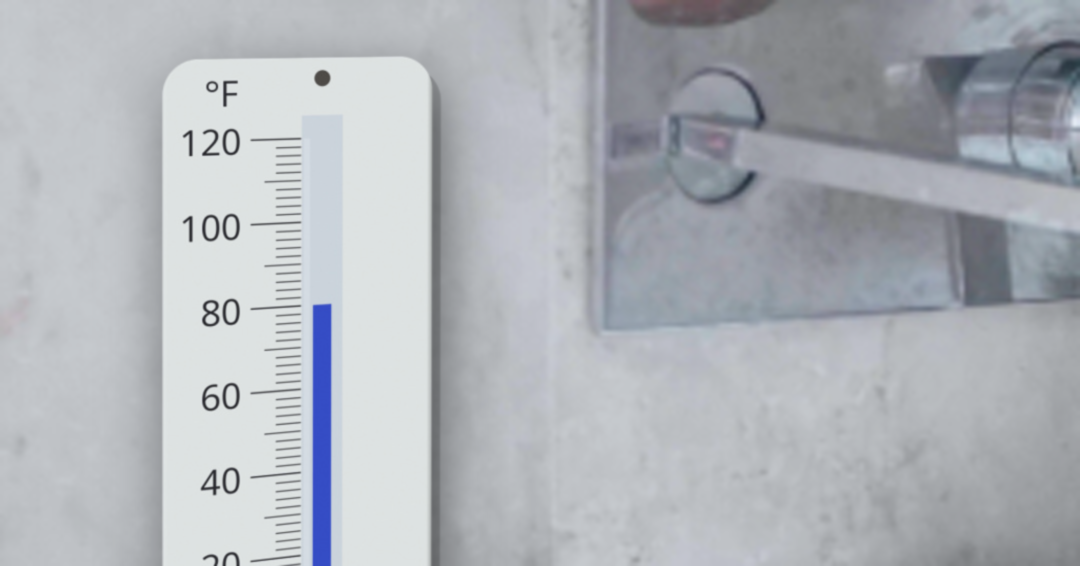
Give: 80 °F
